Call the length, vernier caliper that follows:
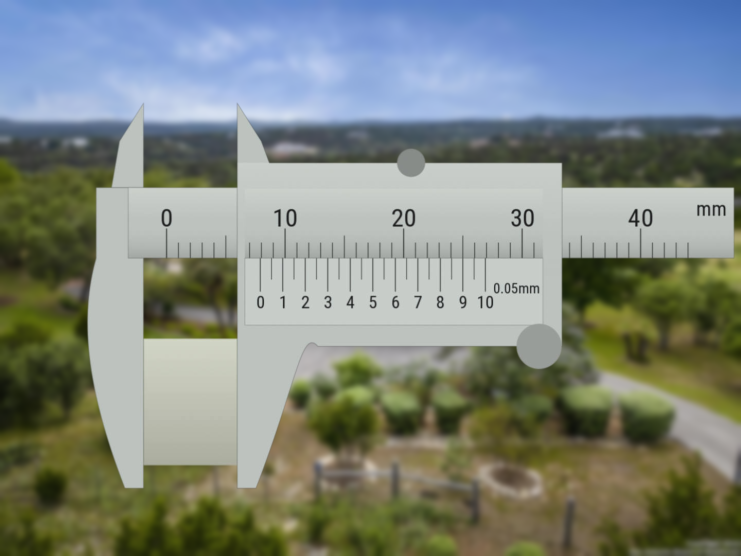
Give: 7.9 mm
